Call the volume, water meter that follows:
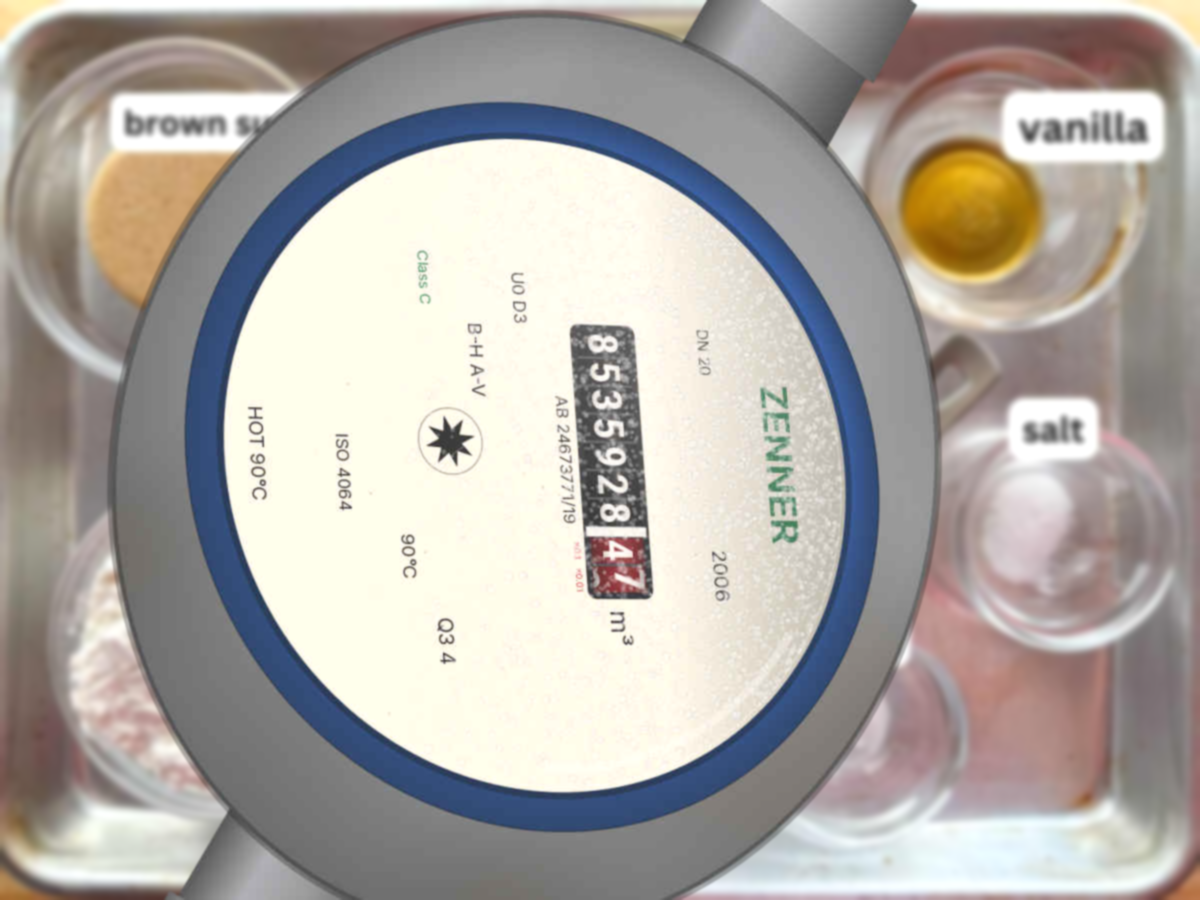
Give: 8535928.47 m³
